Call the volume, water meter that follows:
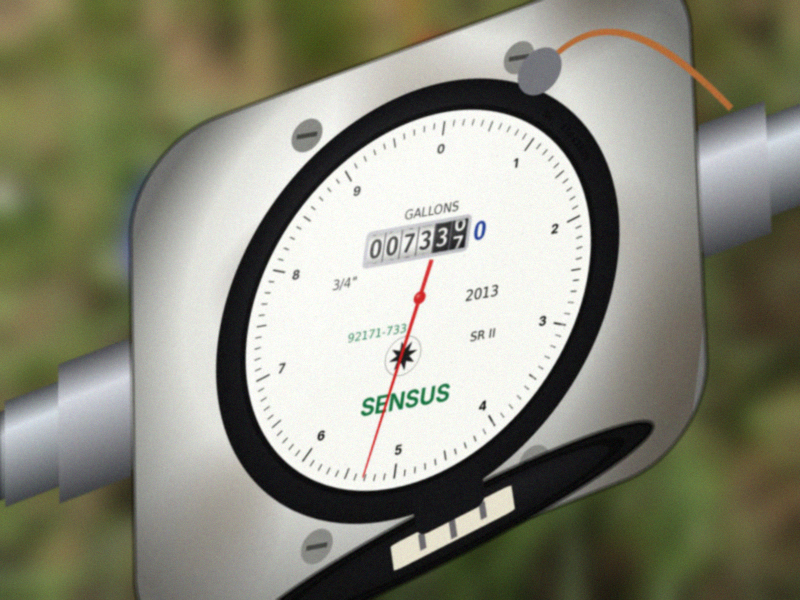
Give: 73365.3 gal
